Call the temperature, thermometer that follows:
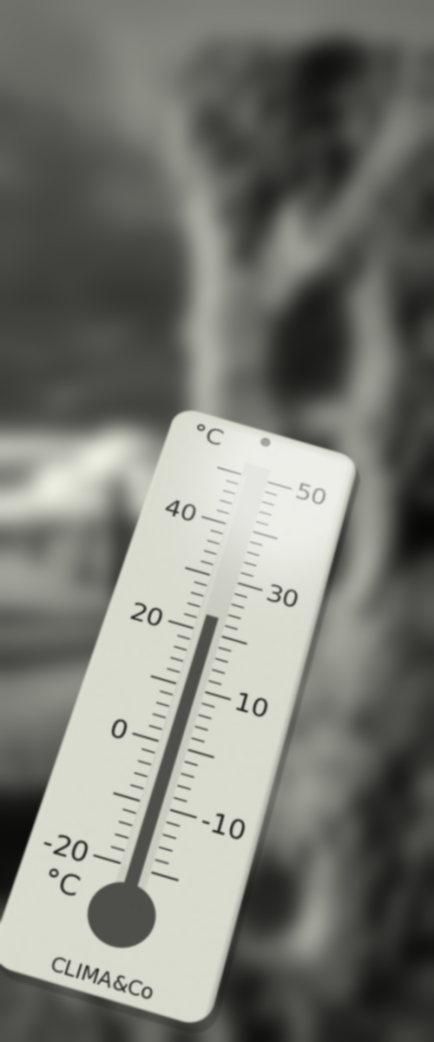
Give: 23 °C
